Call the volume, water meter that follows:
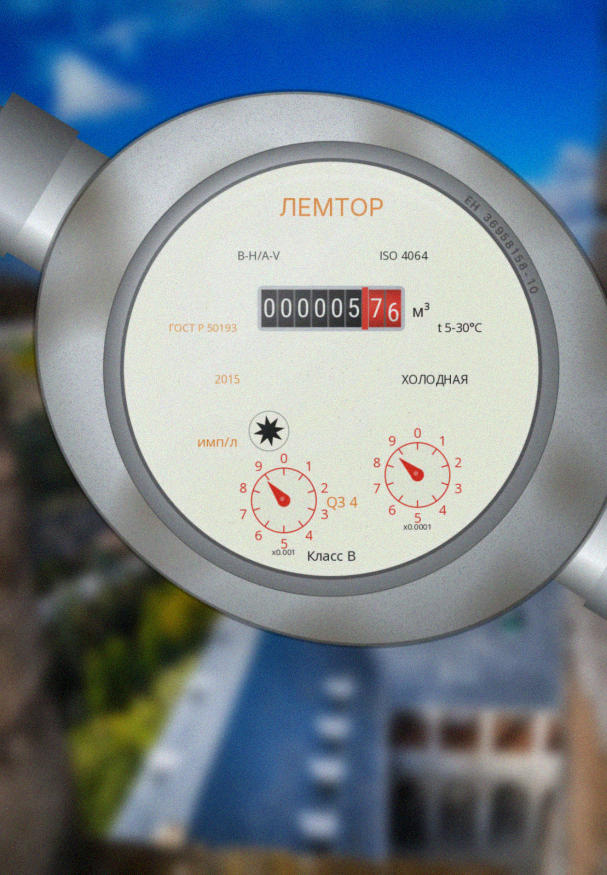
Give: 5.7588 m³
